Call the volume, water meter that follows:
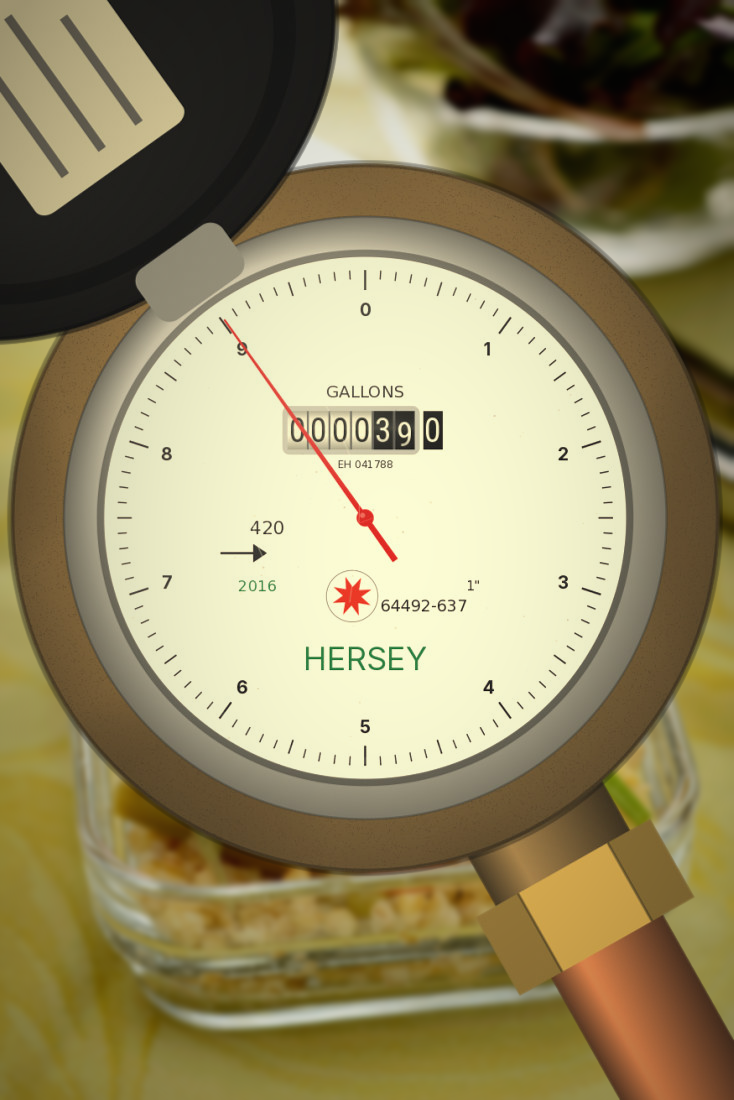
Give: 389.0 gal
